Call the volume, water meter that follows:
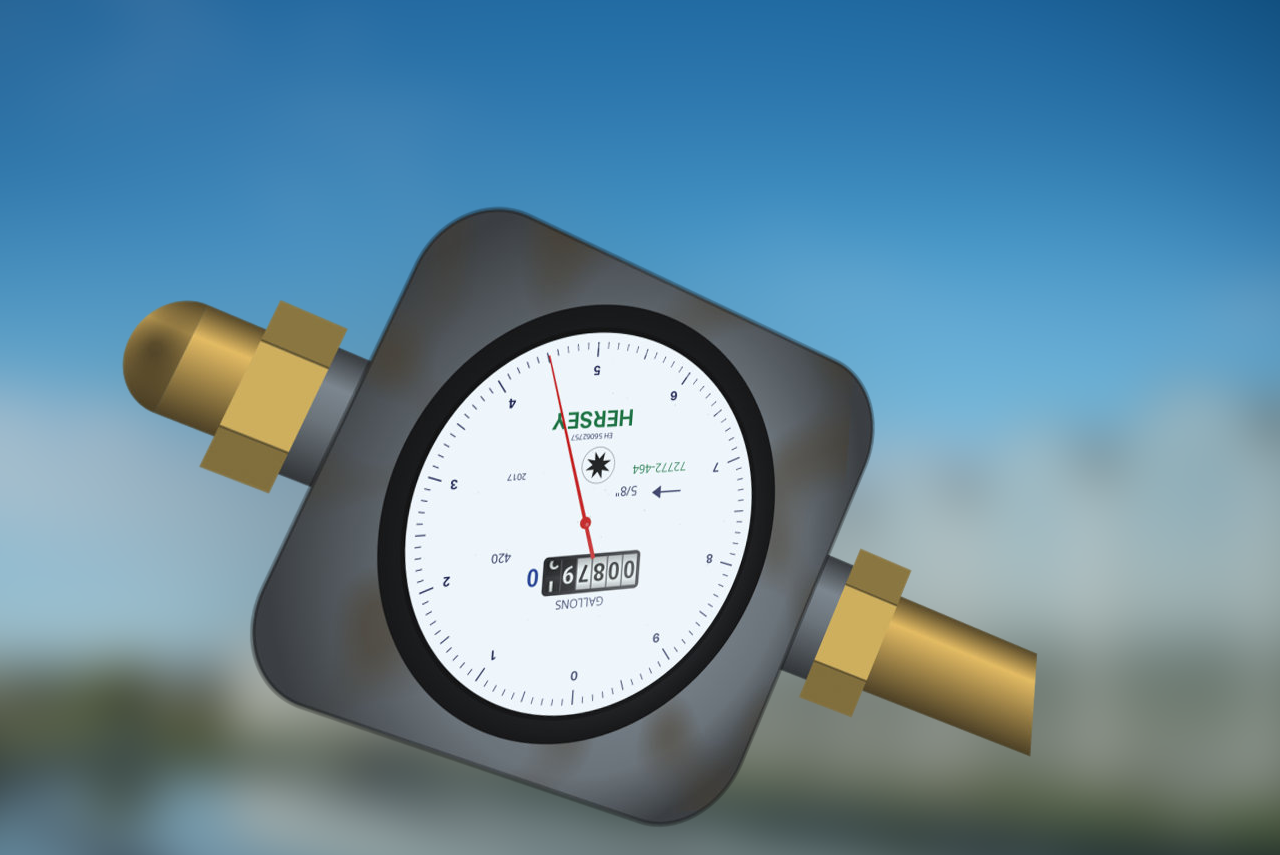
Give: 87914.5 gal
